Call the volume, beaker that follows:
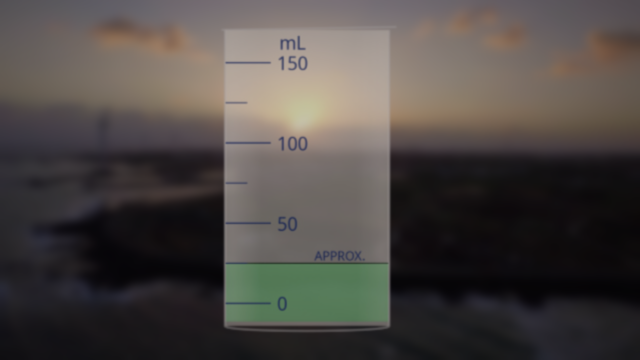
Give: 25 mL
